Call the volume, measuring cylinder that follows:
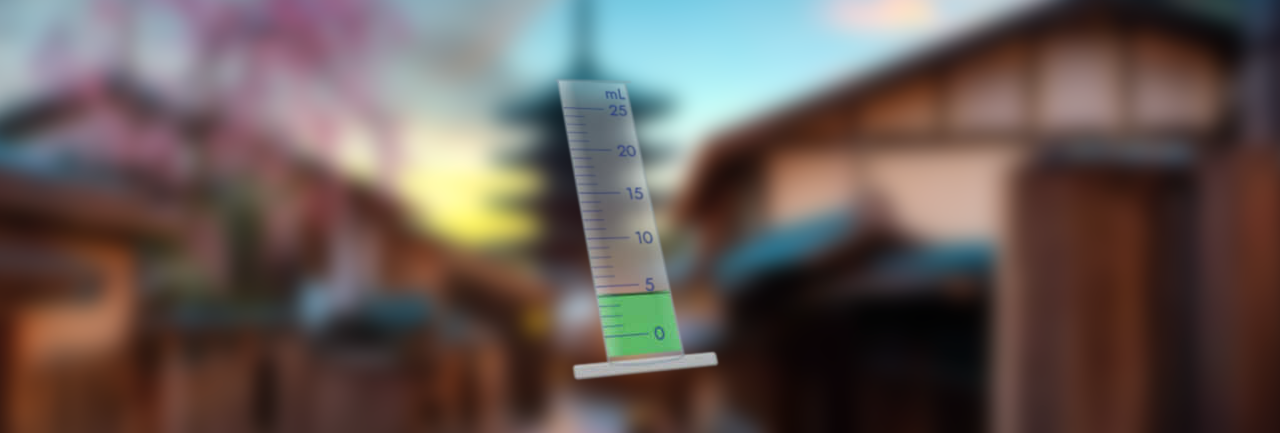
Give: 4 mL
